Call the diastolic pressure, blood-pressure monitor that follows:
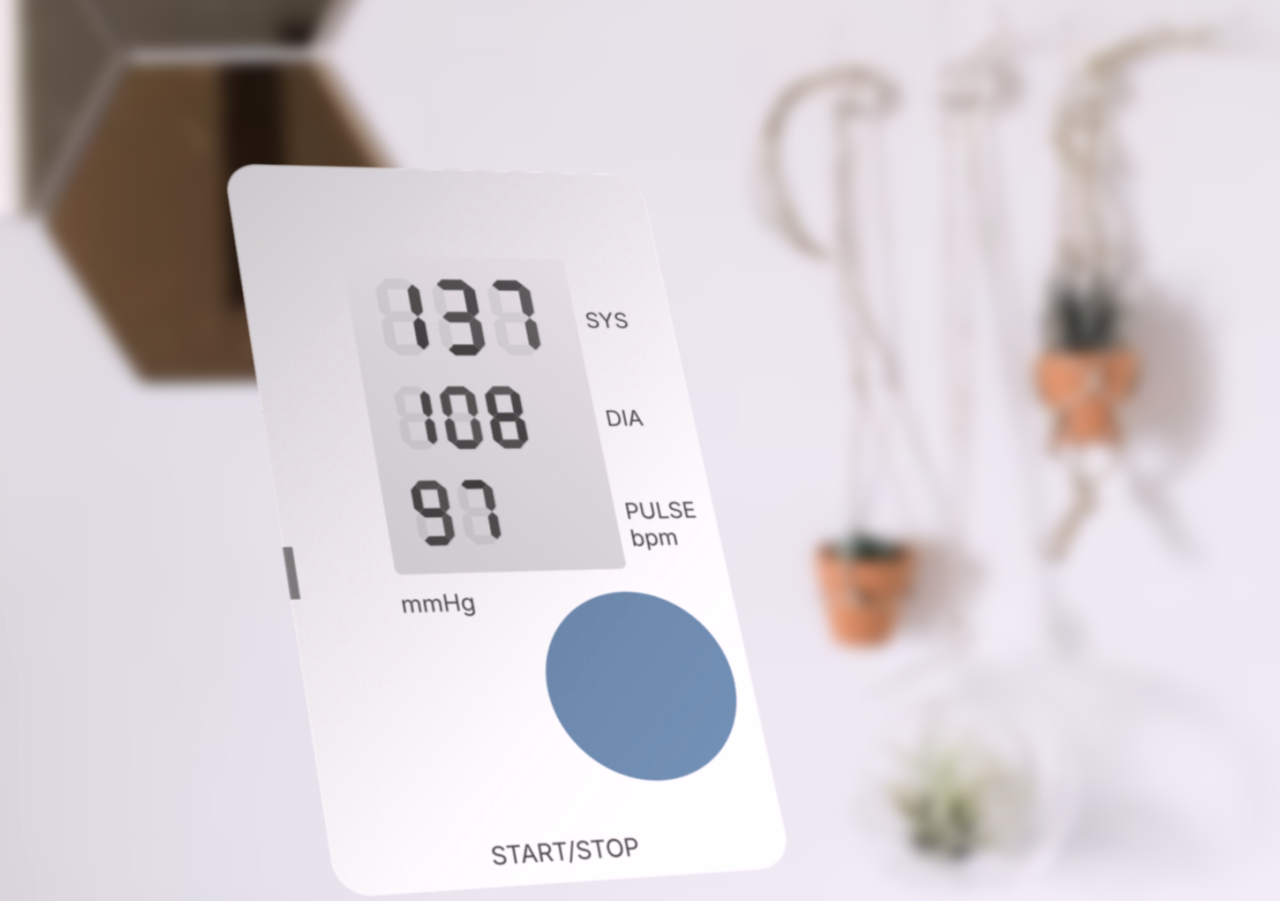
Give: 108 mmHg
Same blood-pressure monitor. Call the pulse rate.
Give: 97 bpm
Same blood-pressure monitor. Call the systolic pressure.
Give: 137 mmHg
